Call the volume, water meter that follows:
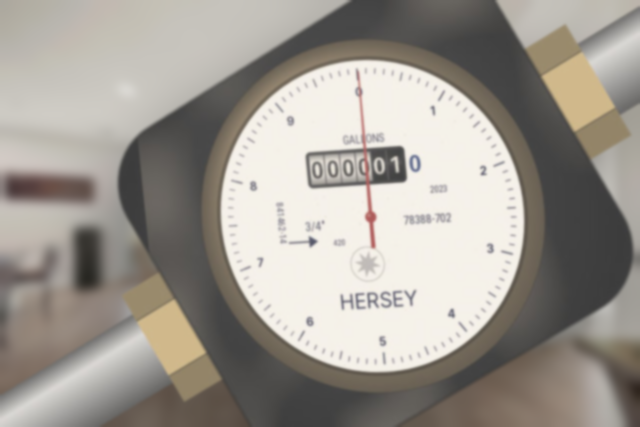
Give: 10.0 gal
